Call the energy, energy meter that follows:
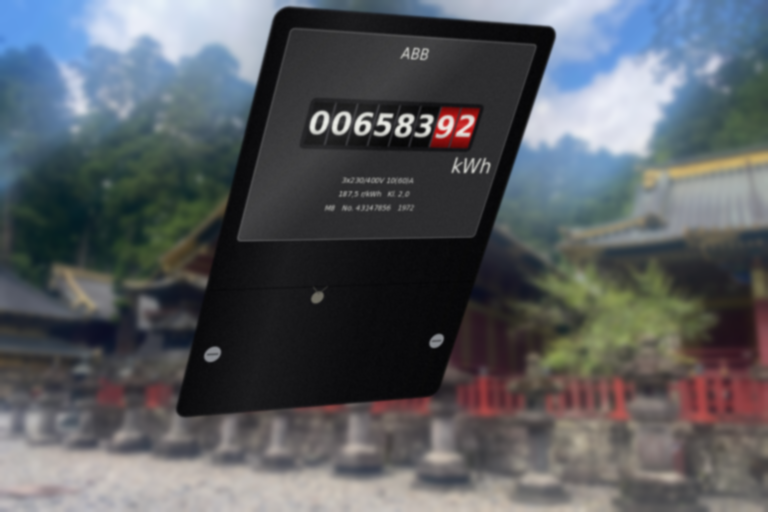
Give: 6583.92 kWh
